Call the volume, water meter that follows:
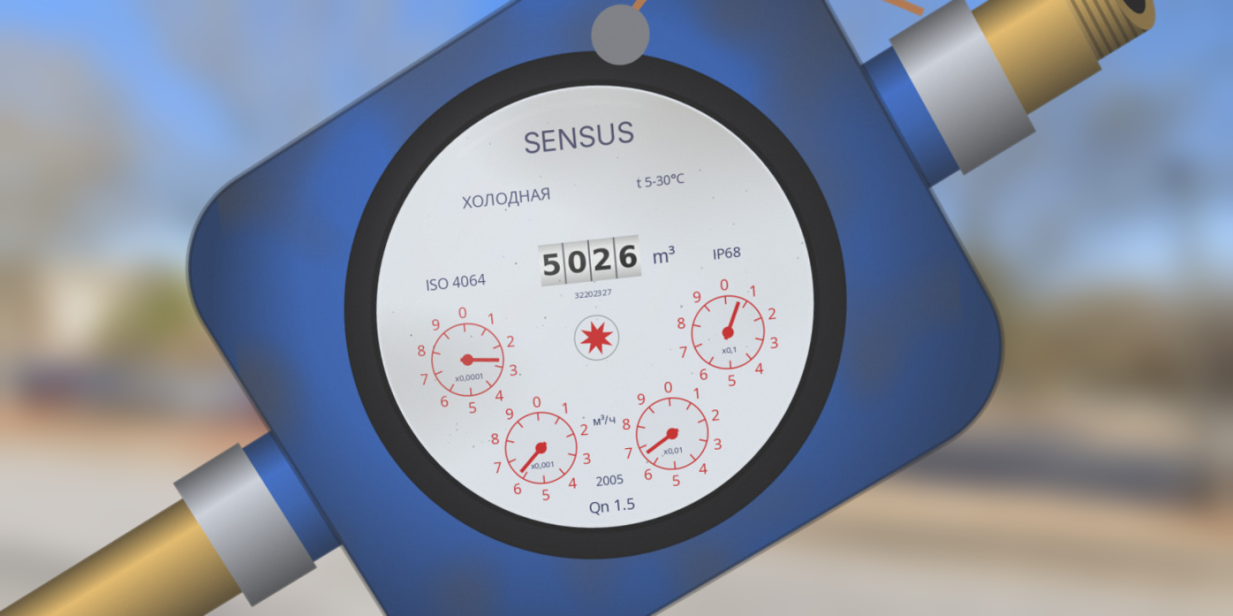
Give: 5026.0662 m³
